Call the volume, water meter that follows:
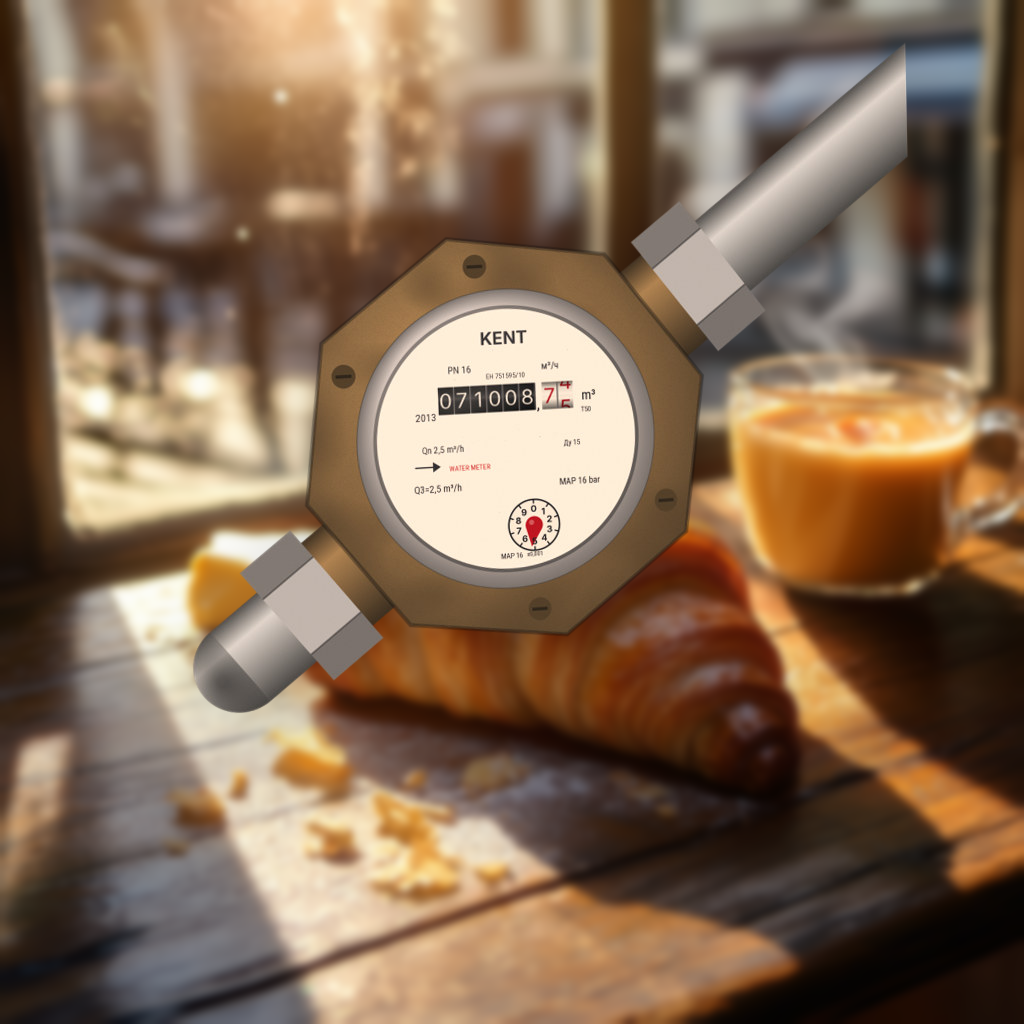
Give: 71008.745 m³
